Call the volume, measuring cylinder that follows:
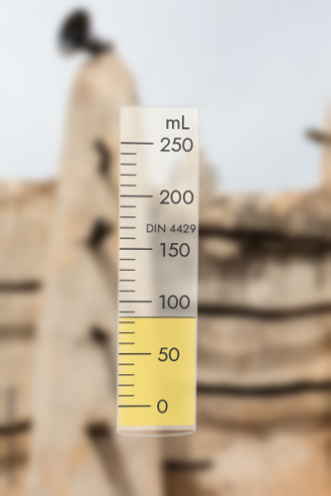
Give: 85 mL
